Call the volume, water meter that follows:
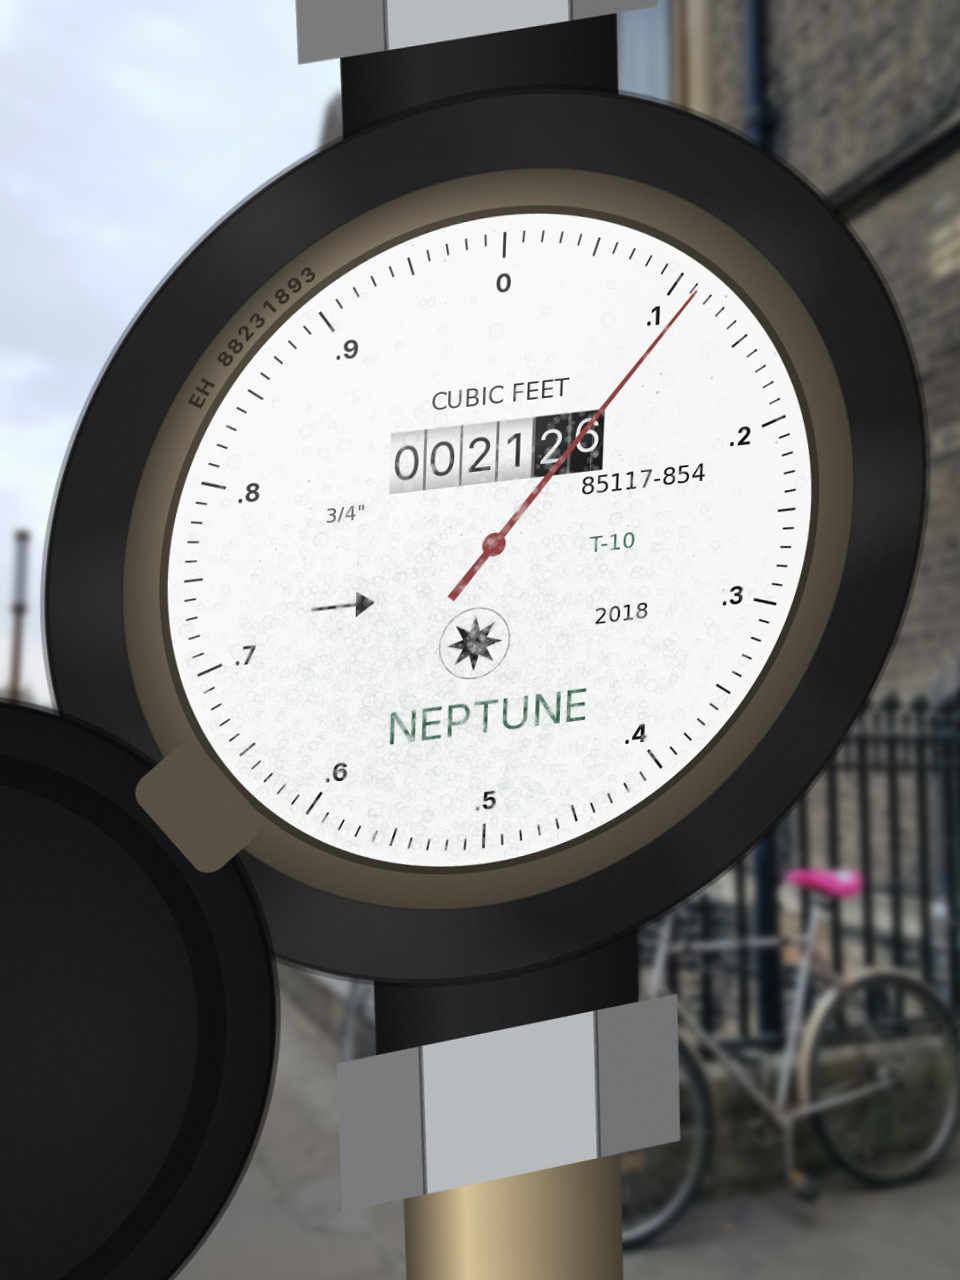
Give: 2126.11 ft³
